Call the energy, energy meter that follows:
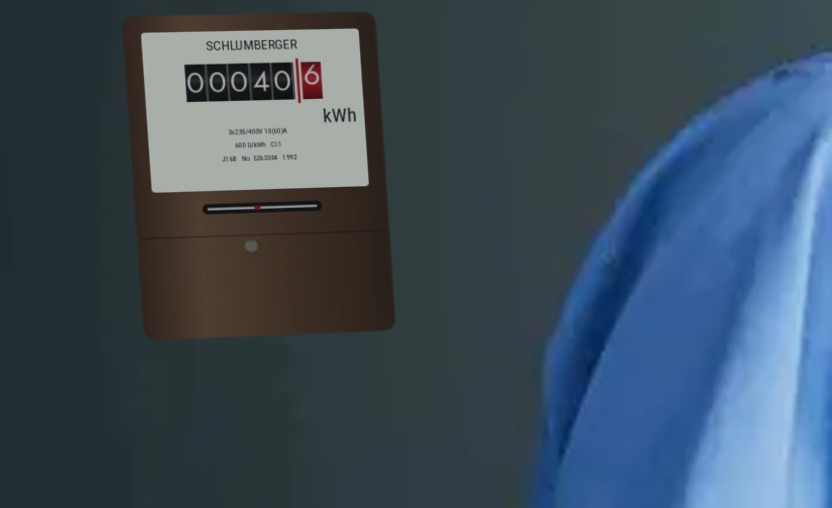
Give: 40.6 kWh
